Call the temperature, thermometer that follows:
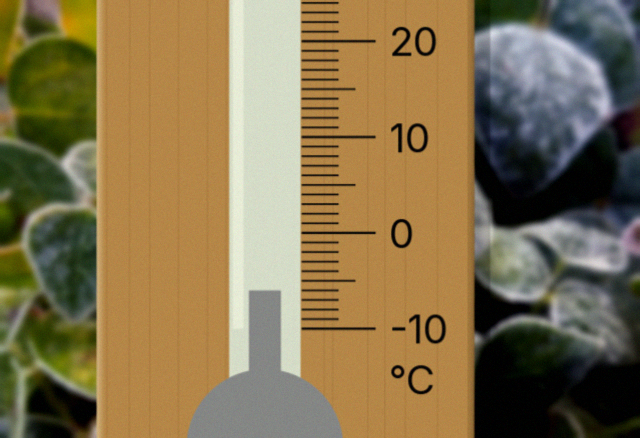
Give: -6 °C
